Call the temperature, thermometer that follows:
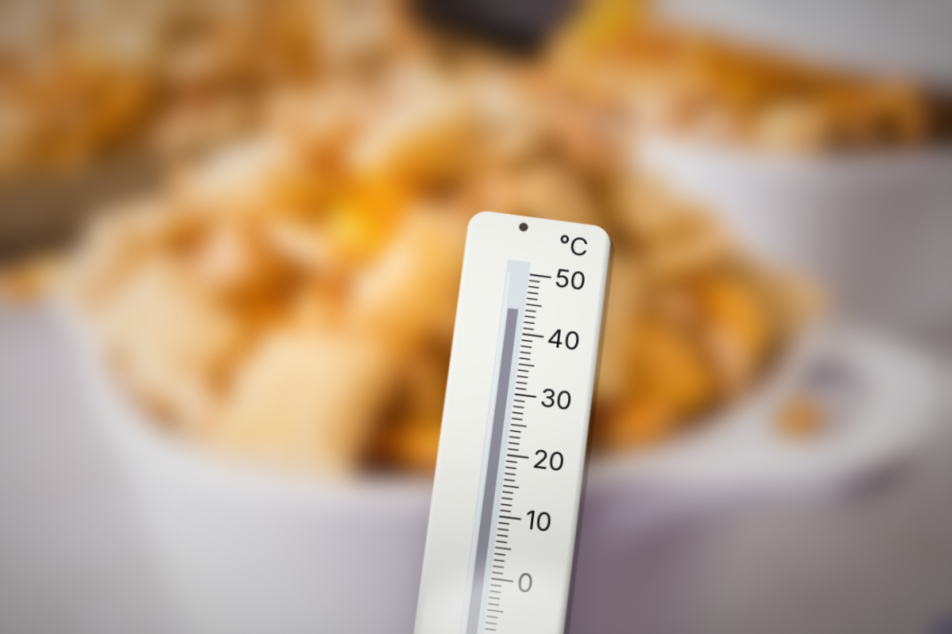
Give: 44 °C
